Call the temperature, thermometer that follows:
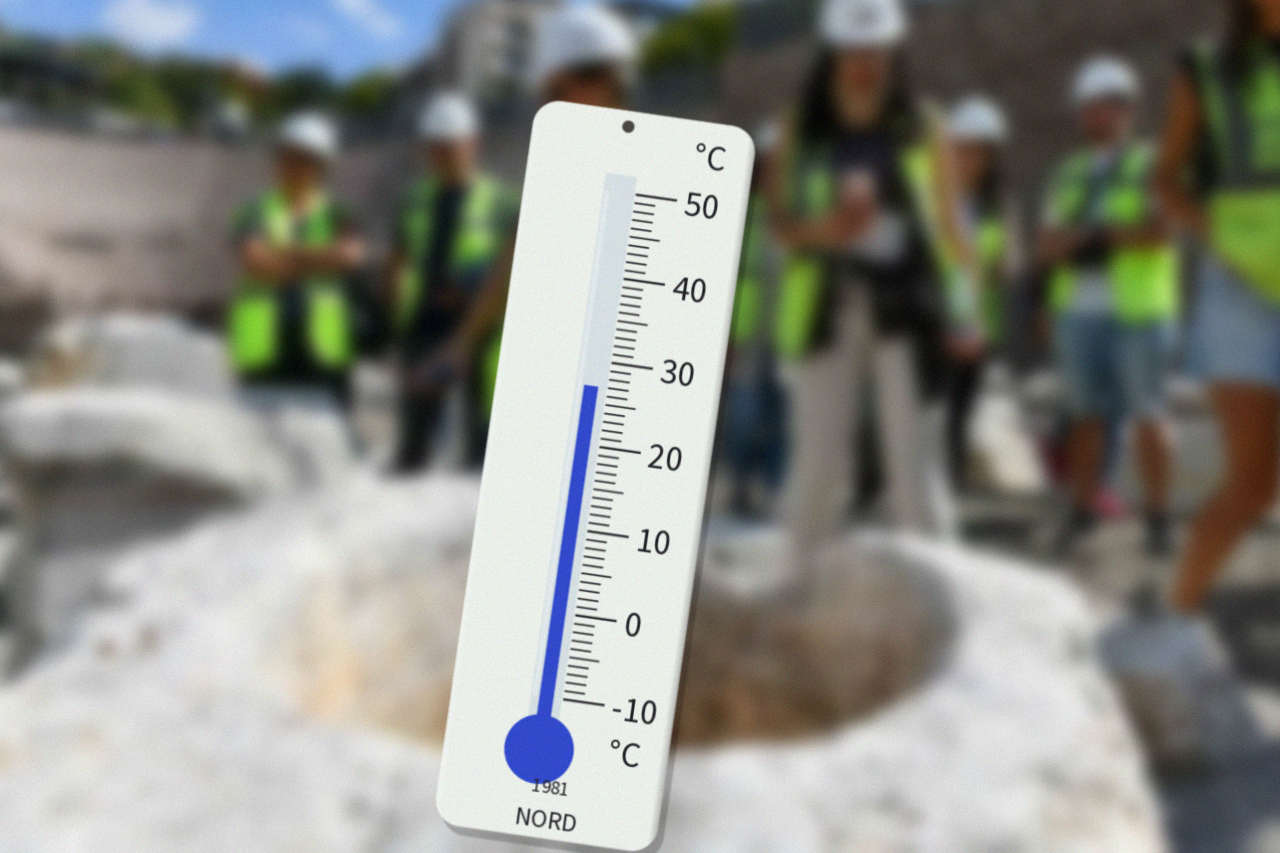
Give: 27 °C
